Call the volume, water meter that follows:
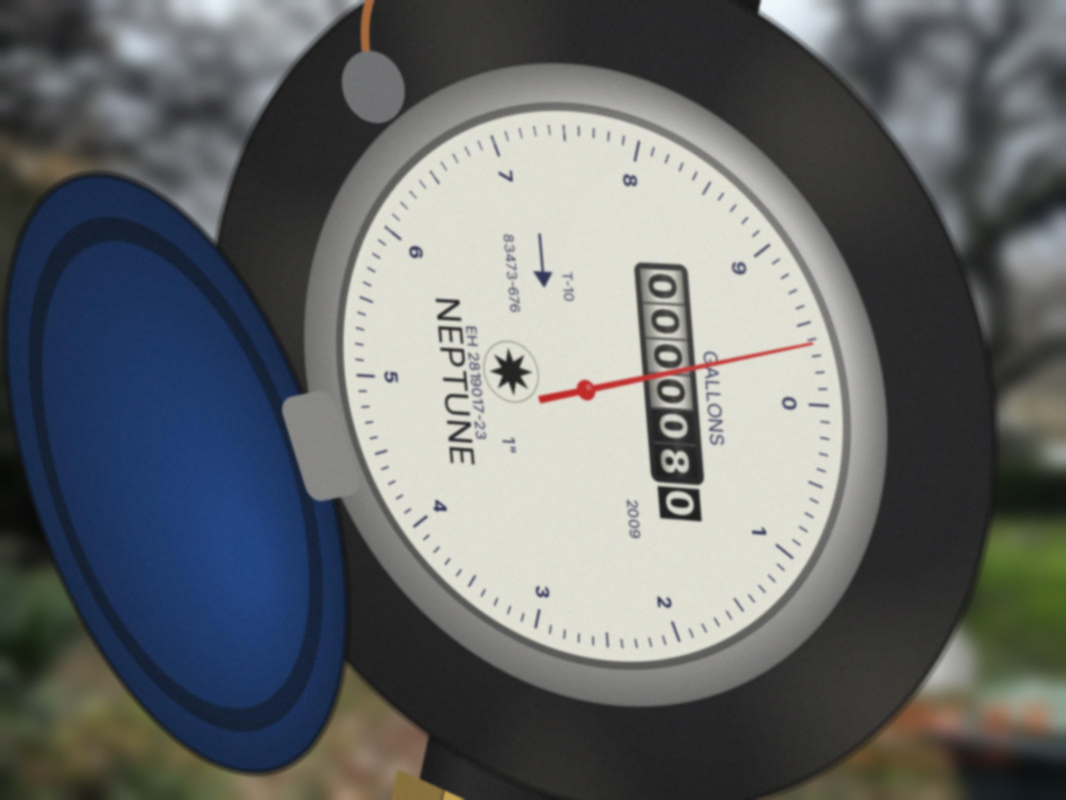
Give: 79.6 gal
